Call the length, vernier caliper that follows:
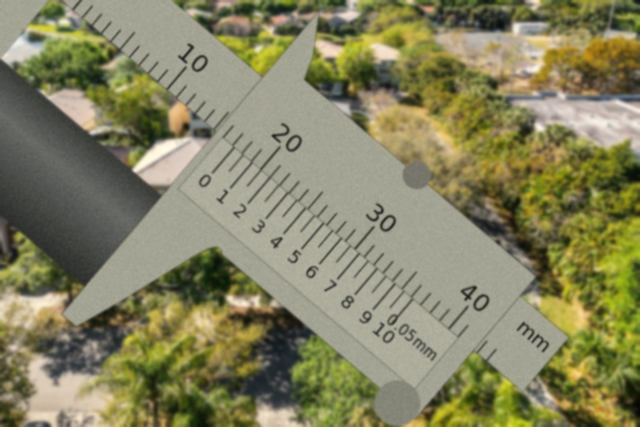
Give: 17.2 mm
